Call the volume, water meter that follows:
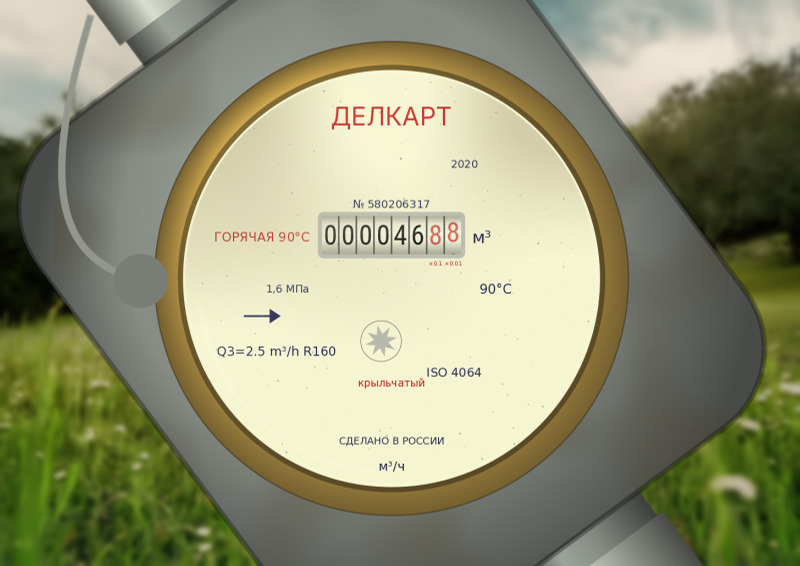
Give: 46.88 m³
